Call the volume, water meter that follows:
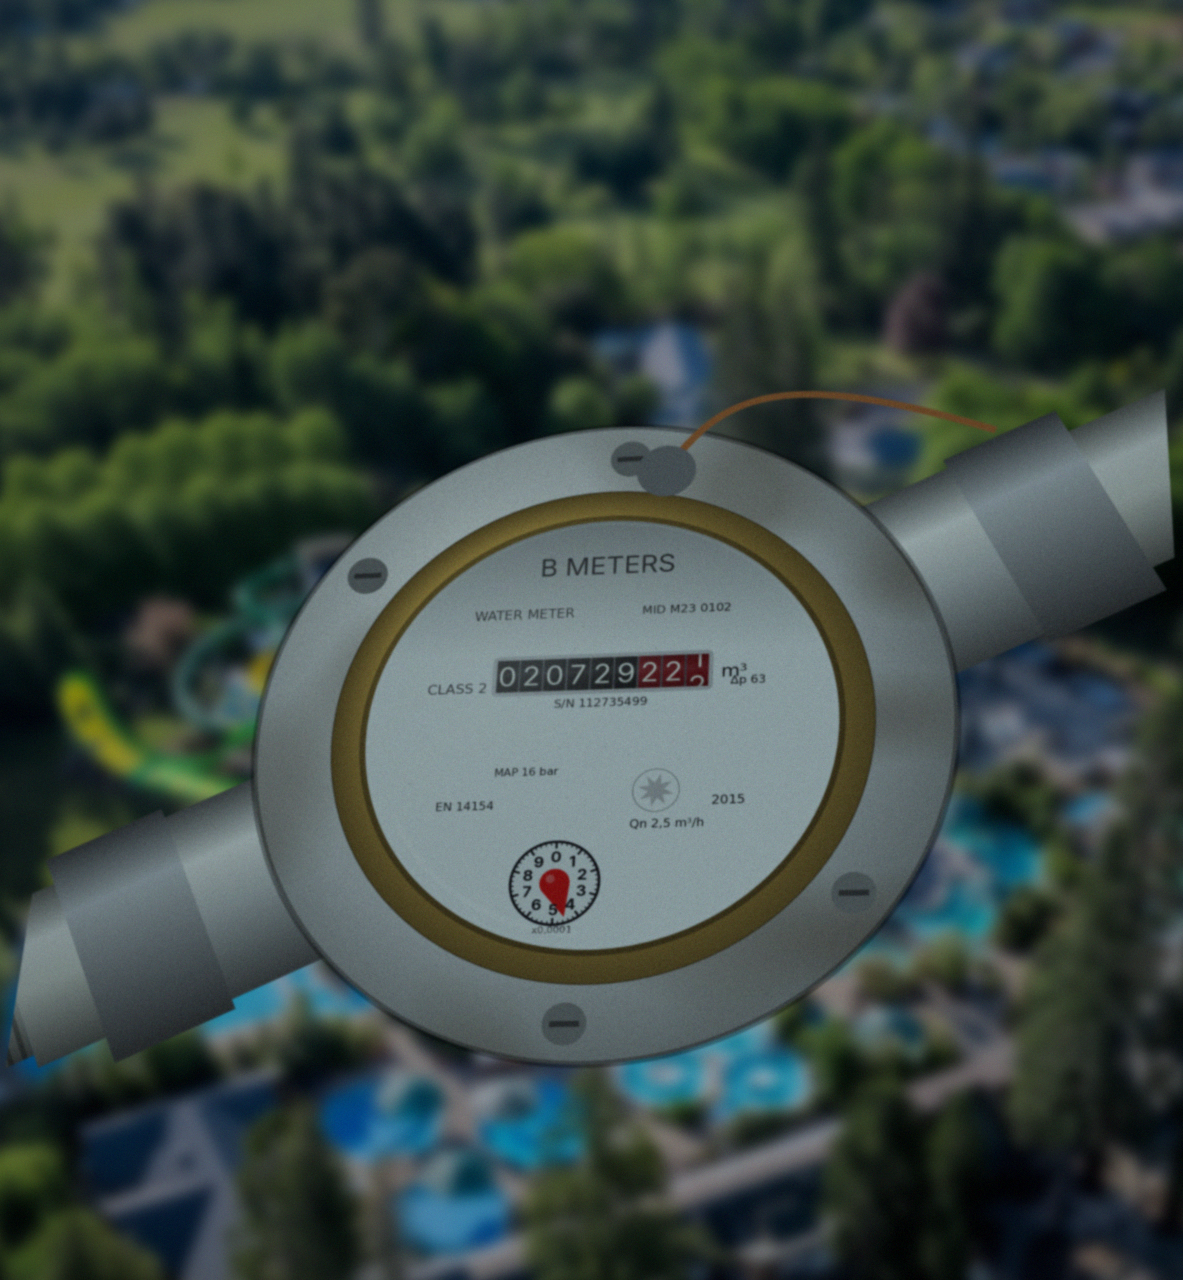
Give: 20729.2214 m³
